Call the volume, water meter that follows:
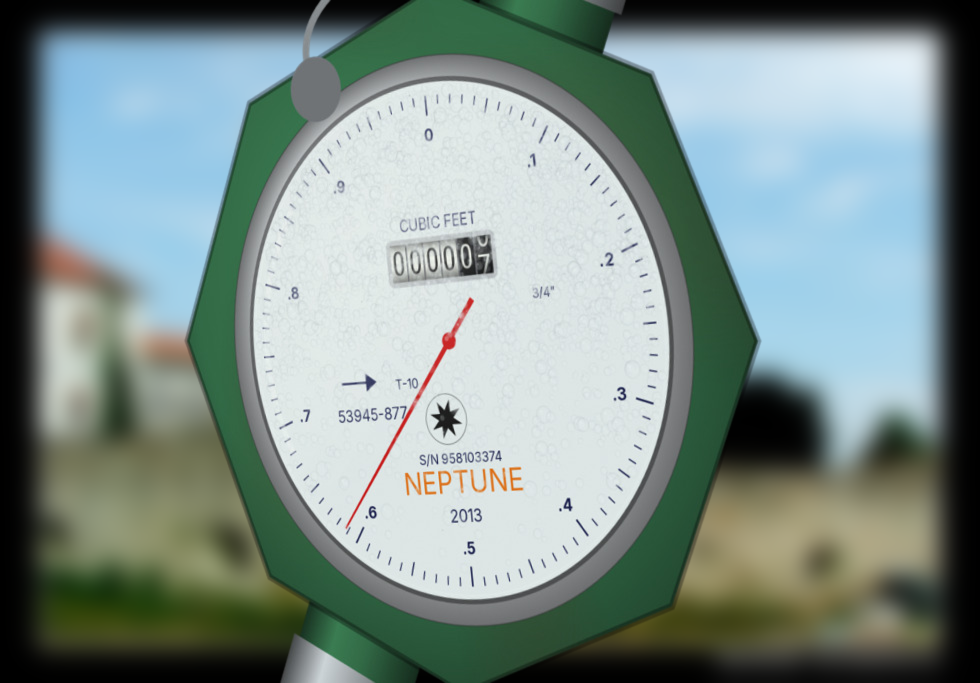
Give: 6.61 ft³
